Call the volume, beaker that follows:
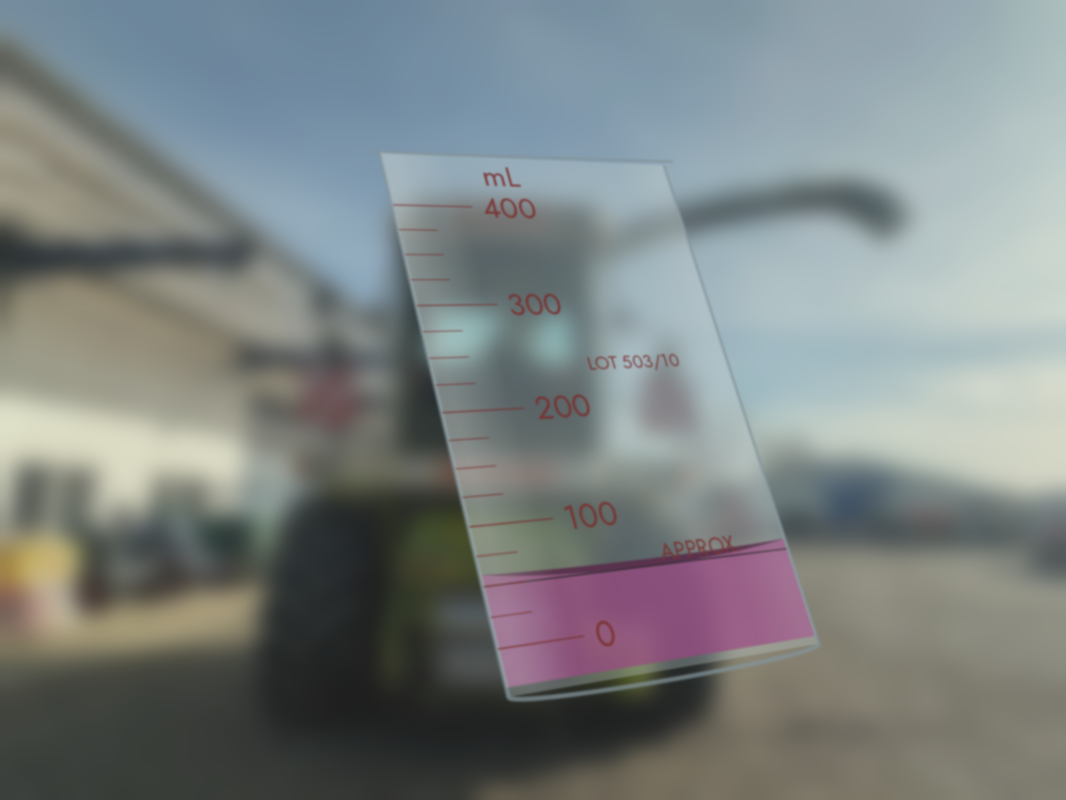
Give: 50 mL
